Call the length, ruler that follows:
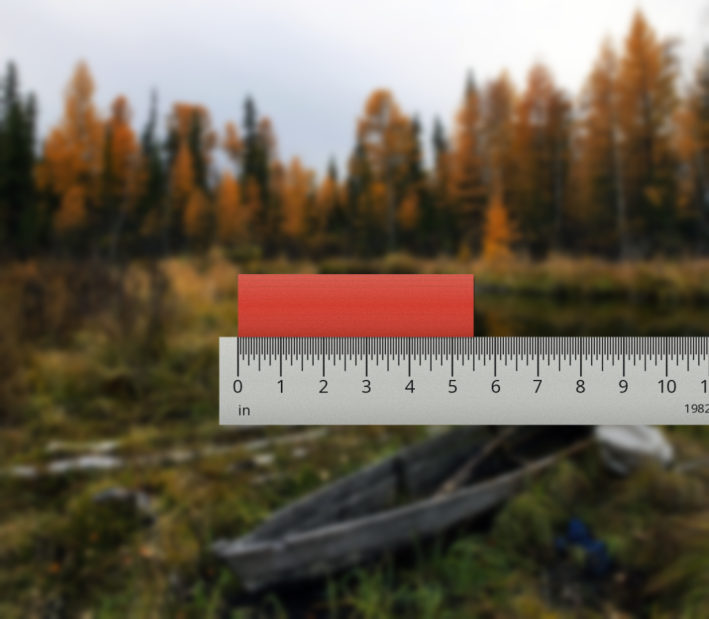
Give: 5.5 in
